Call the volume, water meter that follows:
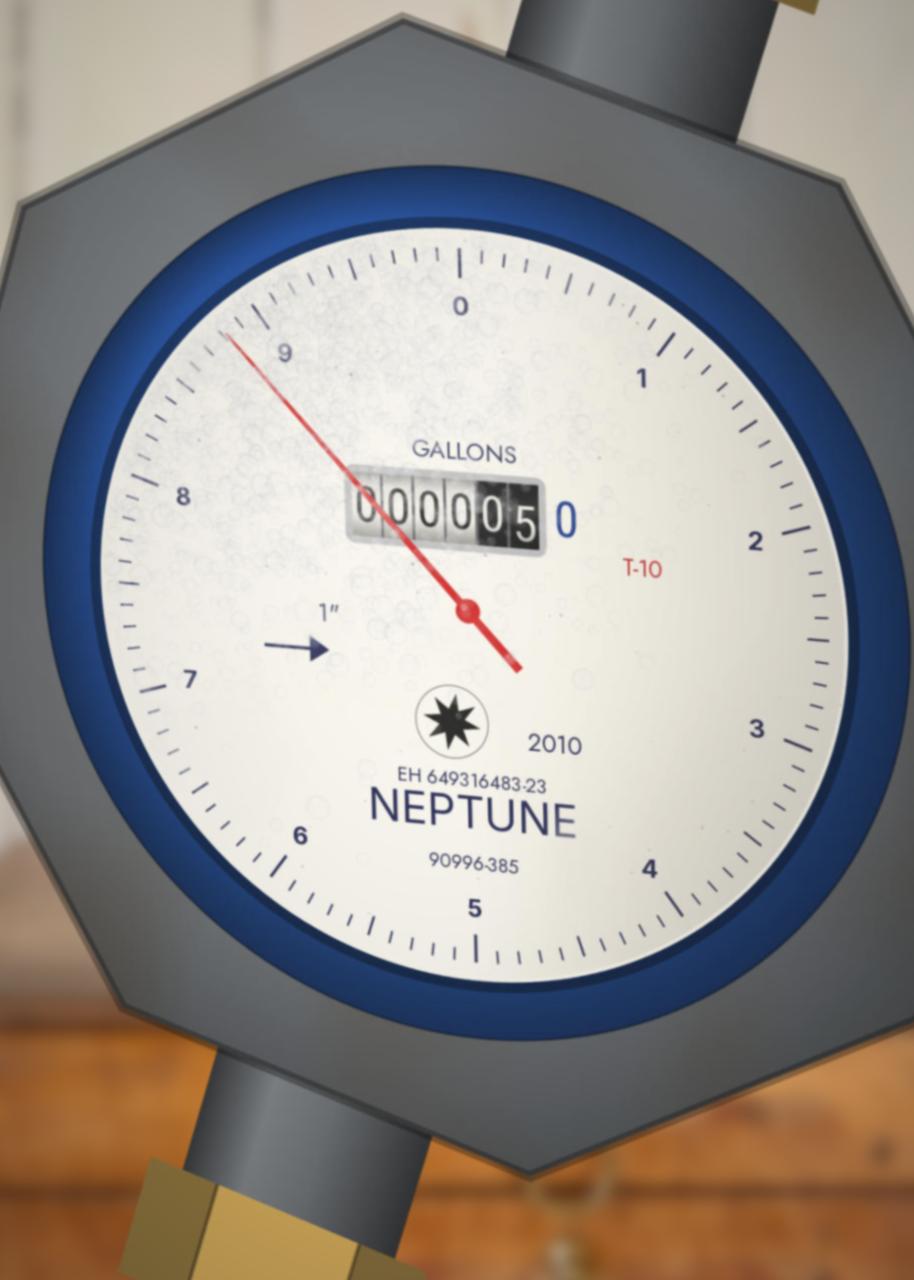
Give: 48.8 gal
